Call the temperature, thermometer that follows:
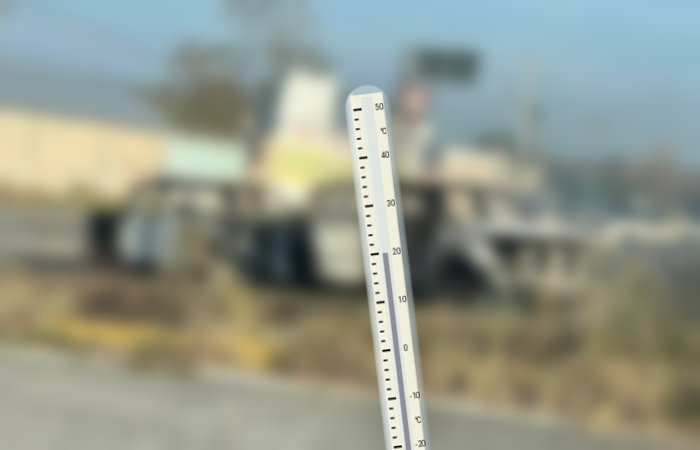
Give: 20 °C
